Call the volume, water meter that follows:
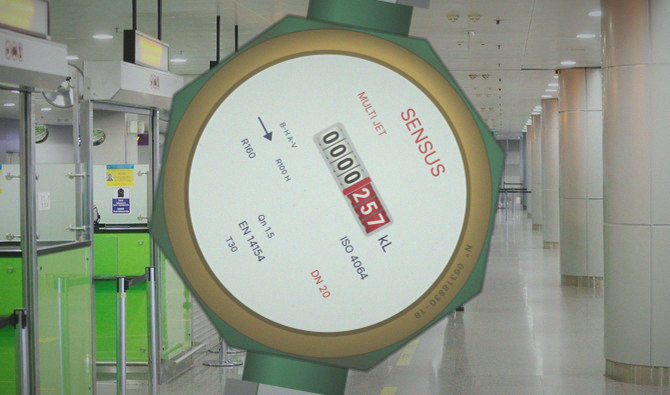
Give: 0.257 kL
